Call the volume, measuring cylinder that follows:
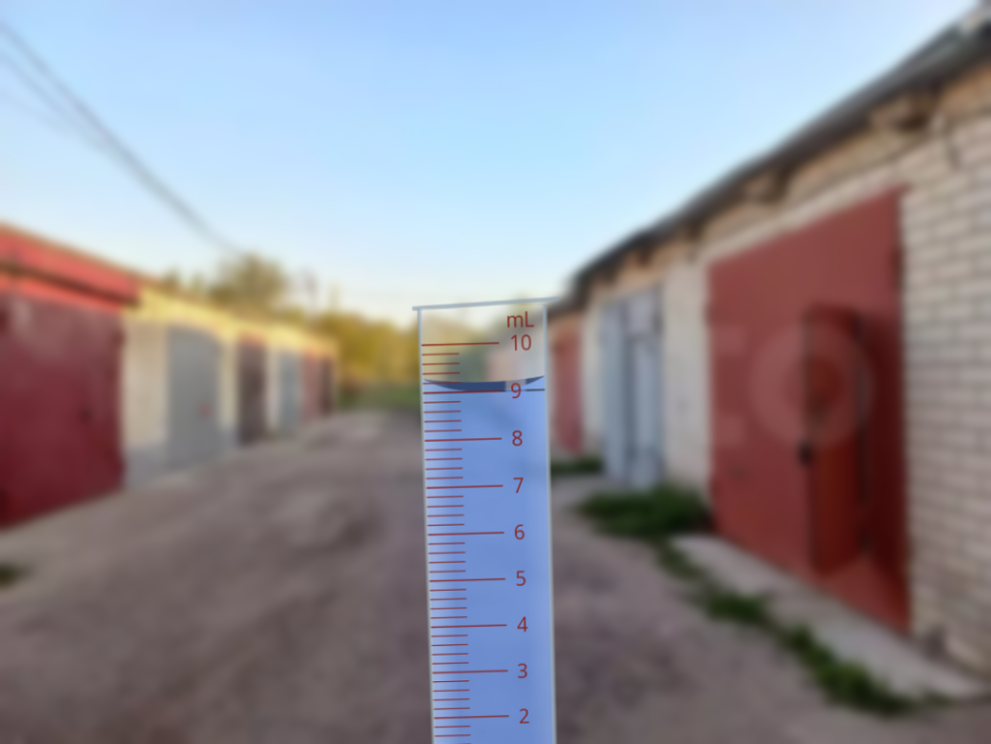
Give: 9 mL
